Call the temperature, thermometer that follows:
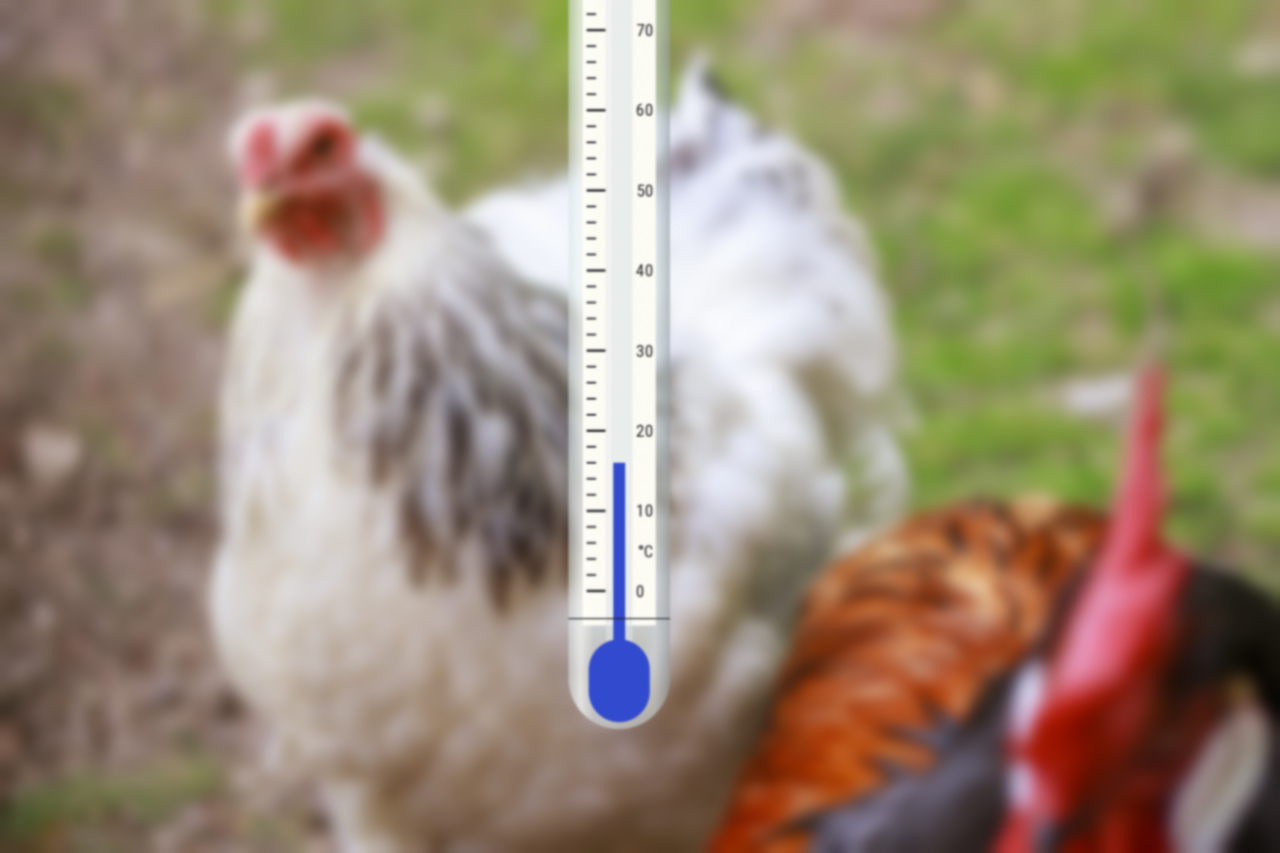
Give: 16 °C
